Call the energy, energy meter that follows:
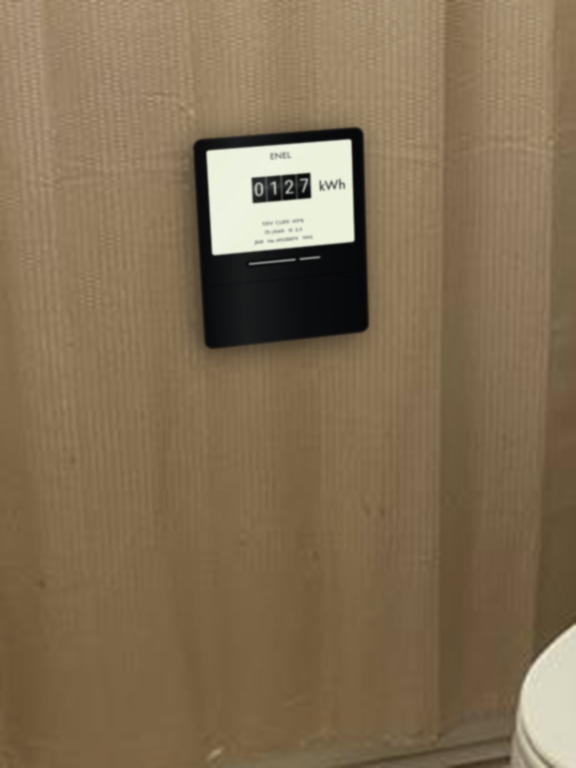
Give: 127 kWh
